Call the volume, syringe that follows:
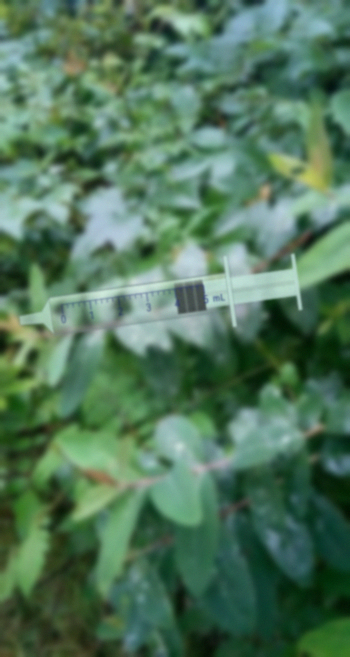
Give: 4 mL
